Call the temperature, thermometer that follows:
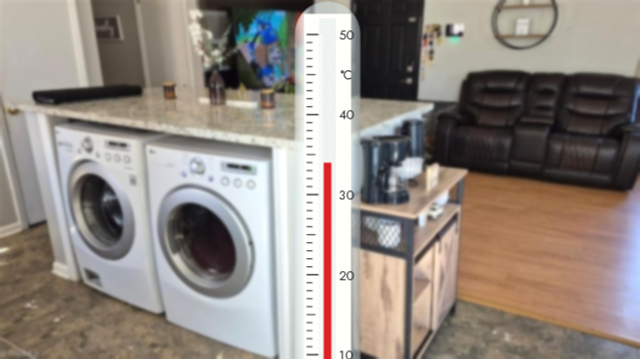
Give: 34 °C
